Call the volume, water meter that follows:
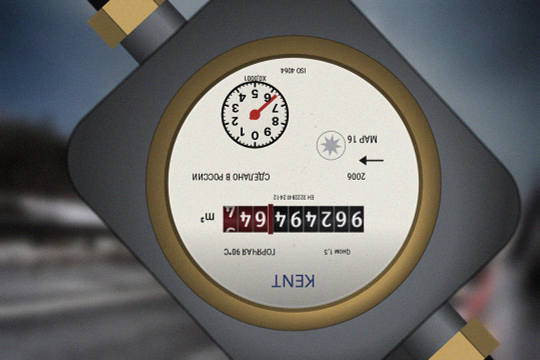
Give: 962494.6436 m³
